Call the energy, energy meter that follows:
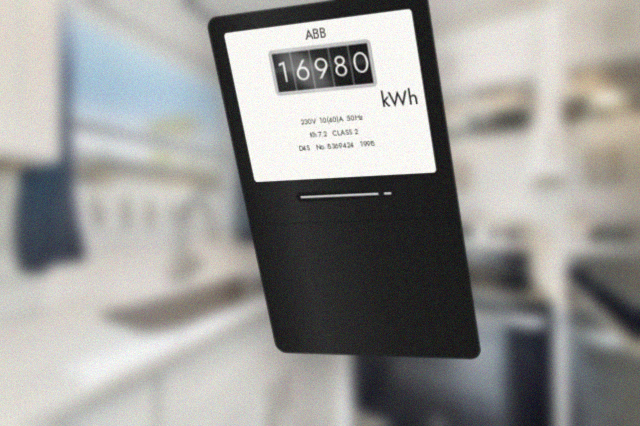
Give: 16980 kWh
